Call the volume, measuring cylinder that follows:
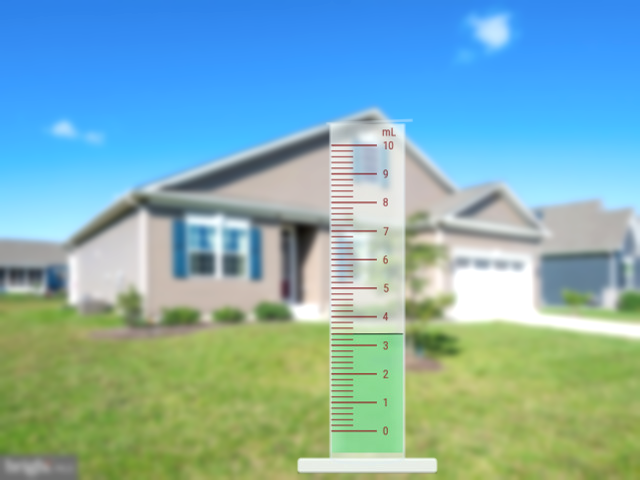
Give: 3.4 mL
